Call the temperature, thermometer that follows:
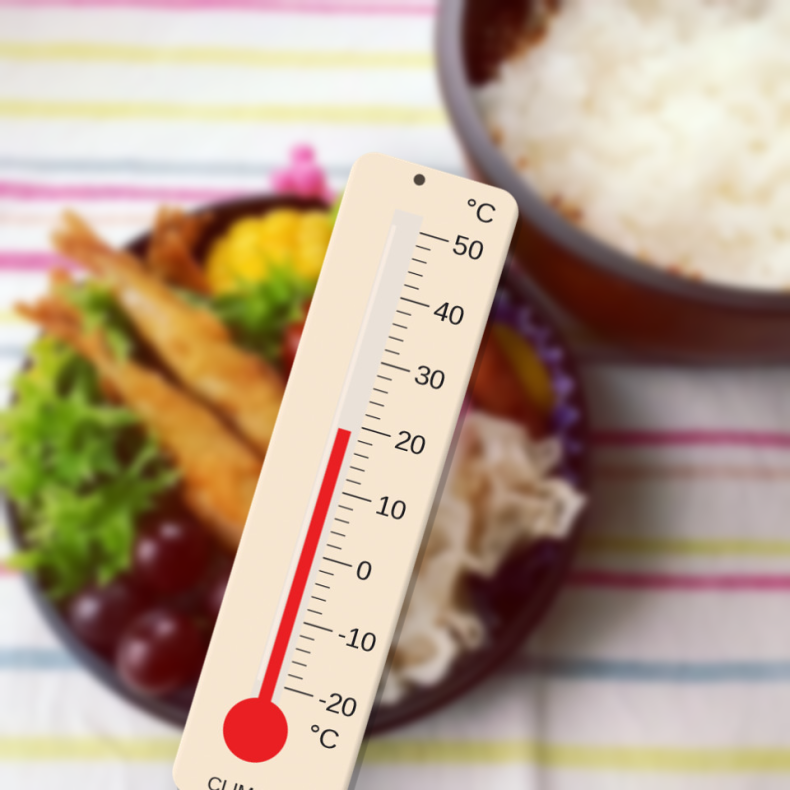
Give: 19 °C
